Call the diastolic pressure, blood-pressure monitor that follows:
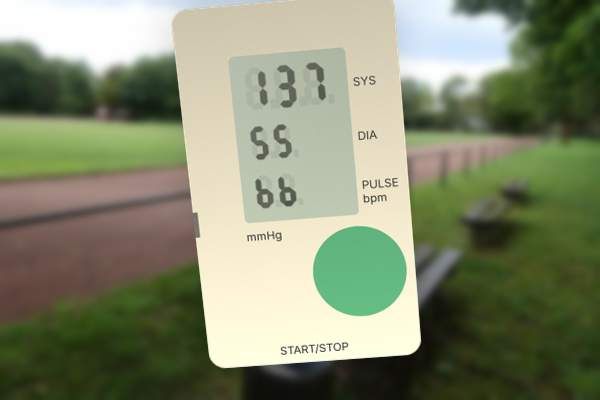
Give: 55 mmHg
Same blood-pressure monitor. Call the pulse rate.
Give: 66 bpm
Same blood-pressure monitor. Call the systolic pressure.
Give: 137 mmHg
